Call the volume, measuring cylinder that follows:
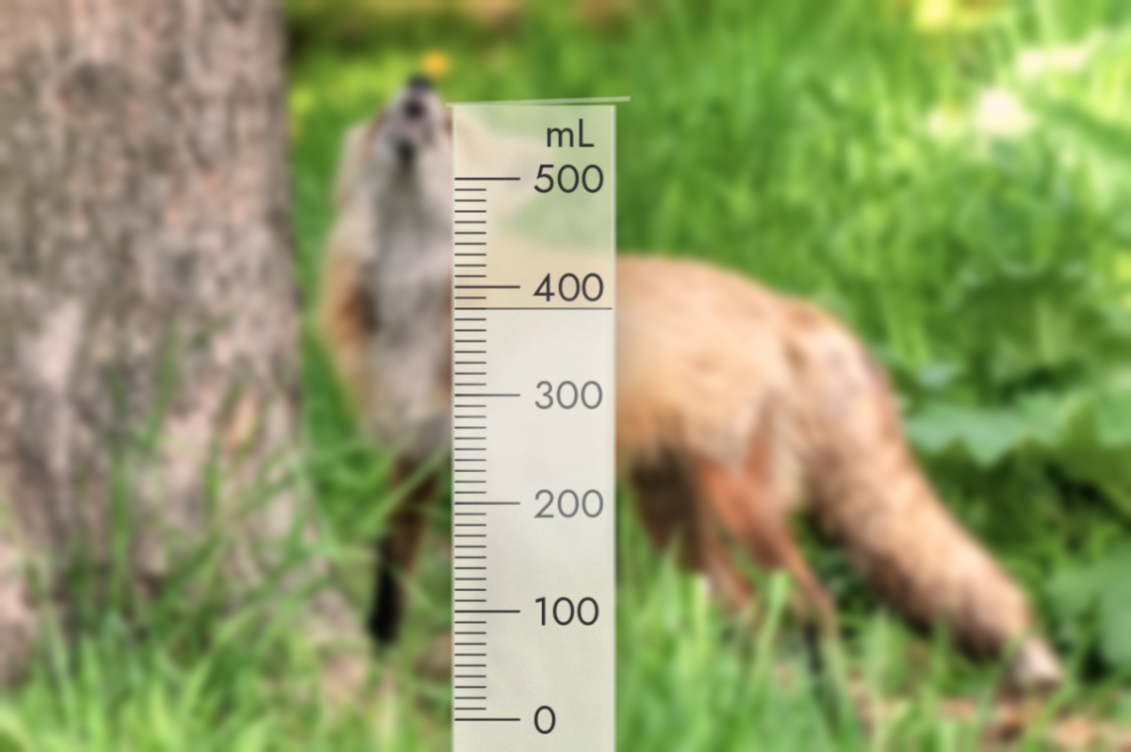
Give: 380 mL
